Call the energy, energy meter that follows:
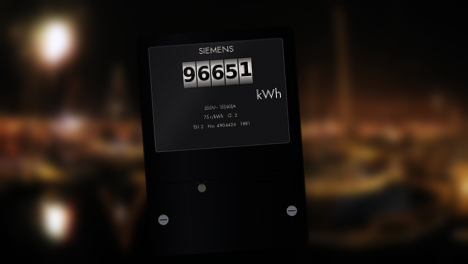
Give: 96651 kWh
